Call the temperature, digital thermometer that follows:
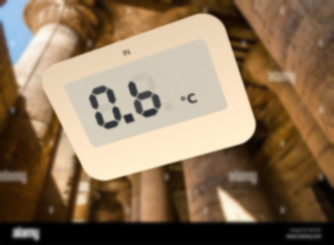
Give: 0.6 °C
